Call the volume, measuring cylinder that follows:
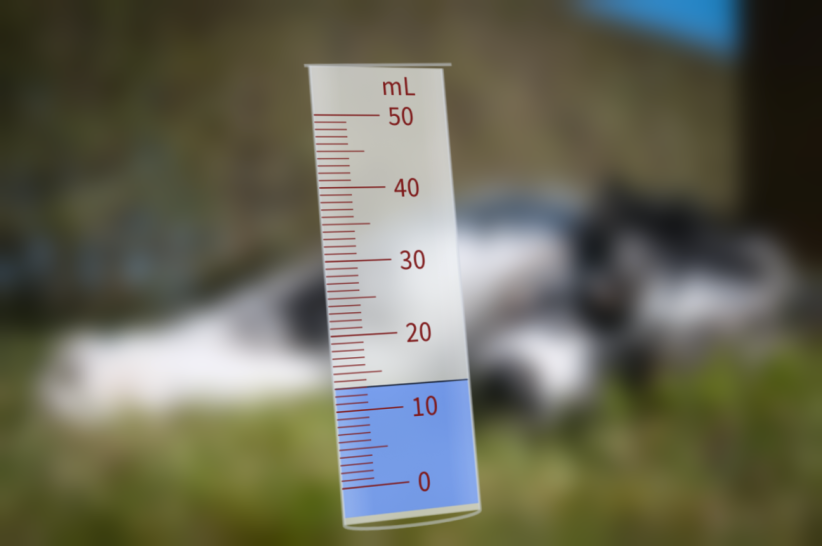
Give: 13 mL
